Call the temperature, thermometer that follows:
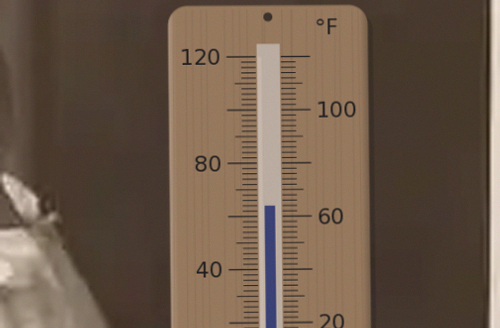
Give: 64 °F
